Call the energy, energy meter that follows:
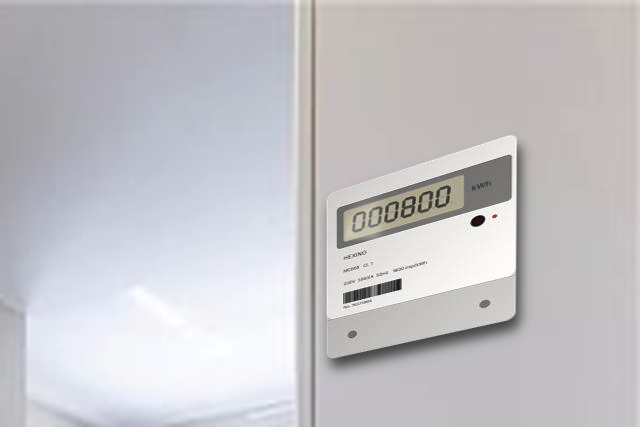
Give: 800 kWh
